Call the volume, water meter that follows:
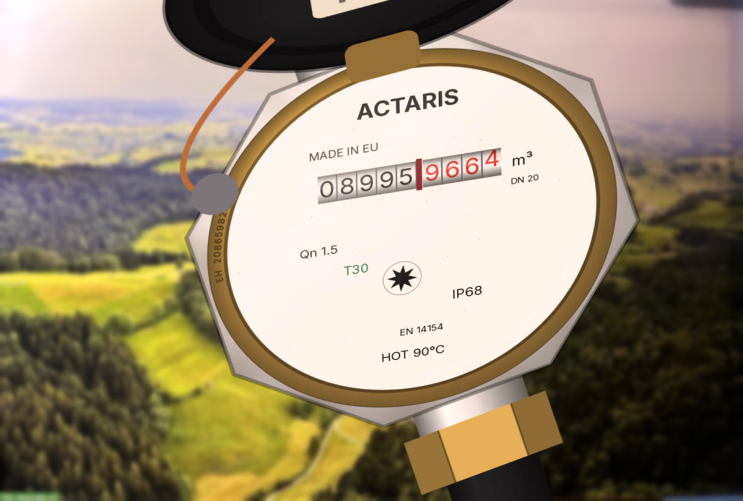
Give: 8995.9664 m³
